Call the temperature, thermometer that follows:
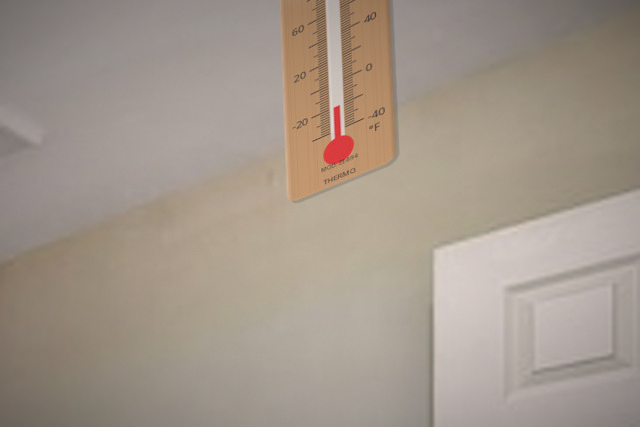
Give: -20 °F
